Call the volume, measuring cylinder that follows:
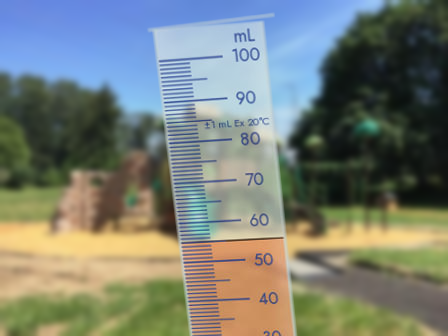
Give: 55 mL
